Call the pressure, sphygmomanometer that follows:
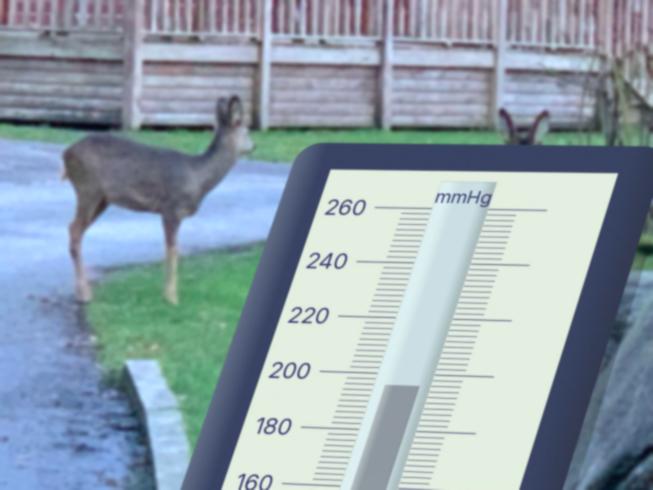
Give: 196 mmHg
